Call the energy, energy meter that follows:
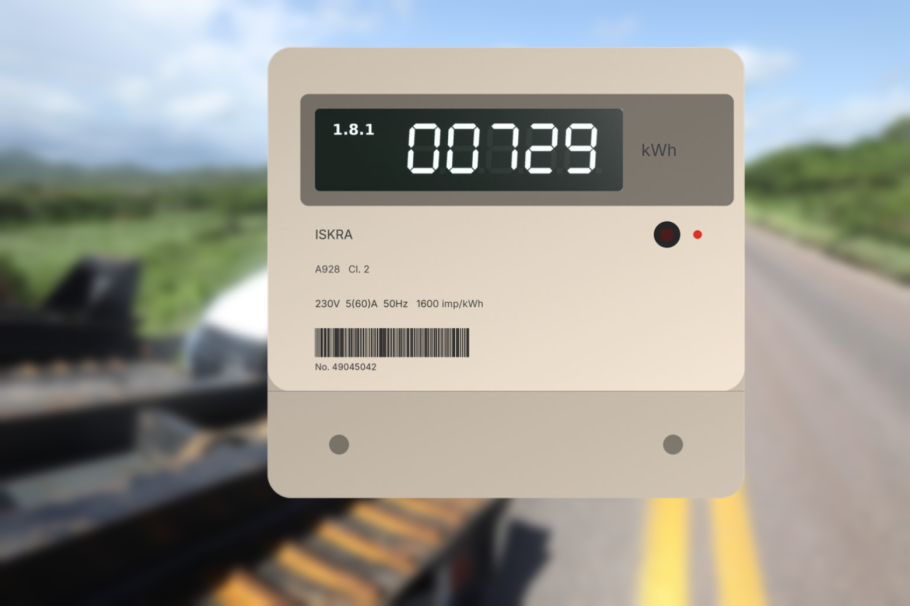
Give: 729 kWh
